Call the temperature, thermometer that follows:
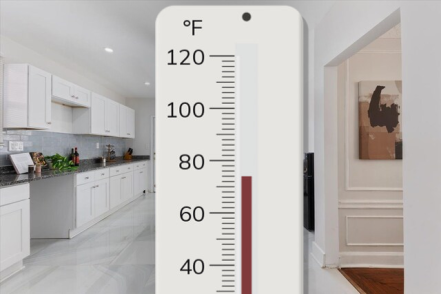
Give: 74 °F
